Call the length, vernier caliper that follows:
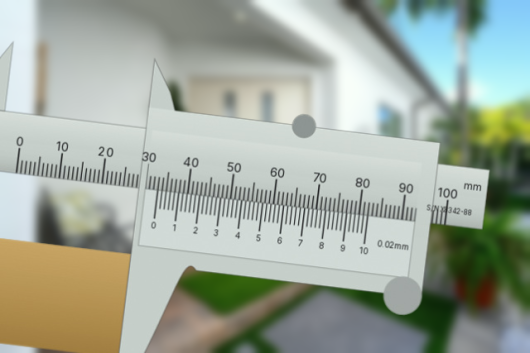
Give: 33.0 mm
